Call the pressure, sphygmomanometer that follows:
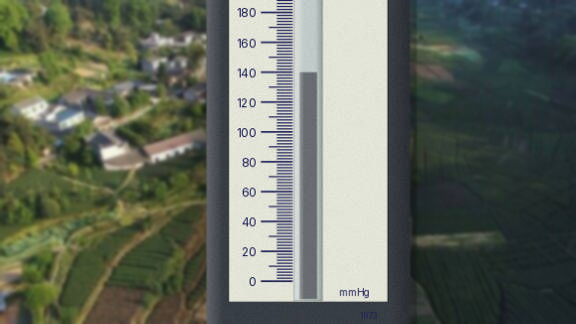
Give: 140 mmHg
